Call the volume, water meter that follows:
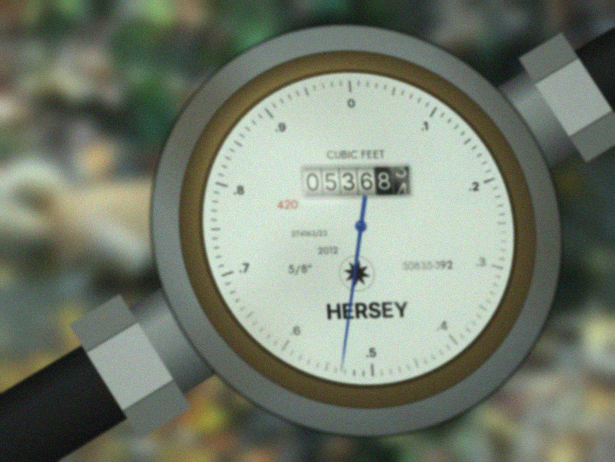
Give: 53683.53 ft³
